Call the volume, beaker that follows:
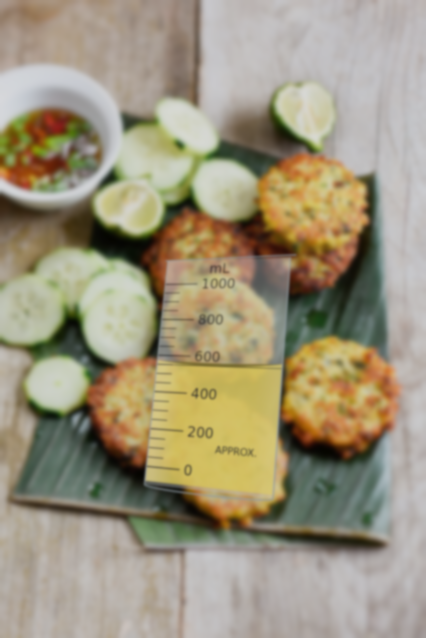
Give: 550 mL
